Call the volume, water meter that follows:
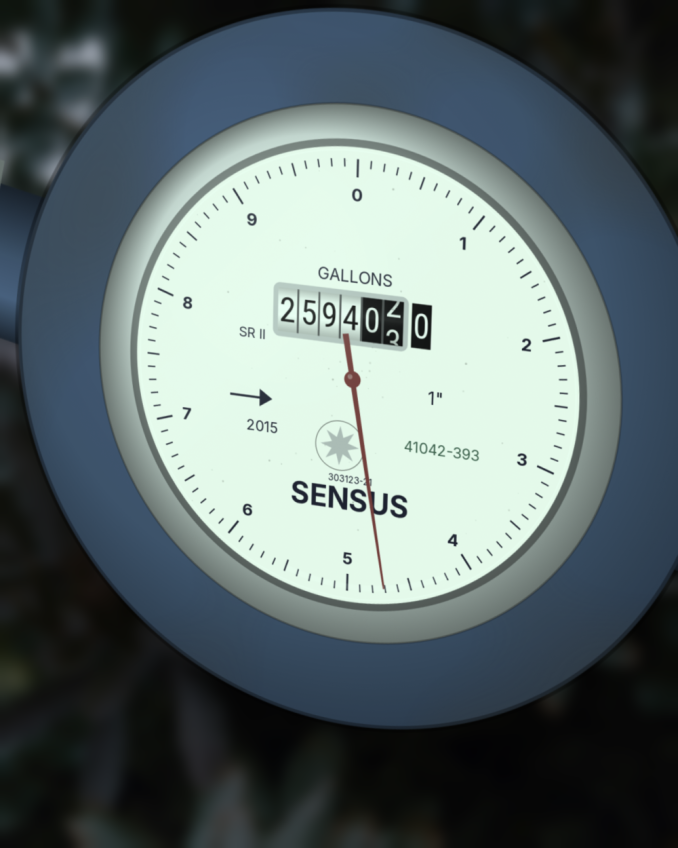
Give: 2594024.7 gal
